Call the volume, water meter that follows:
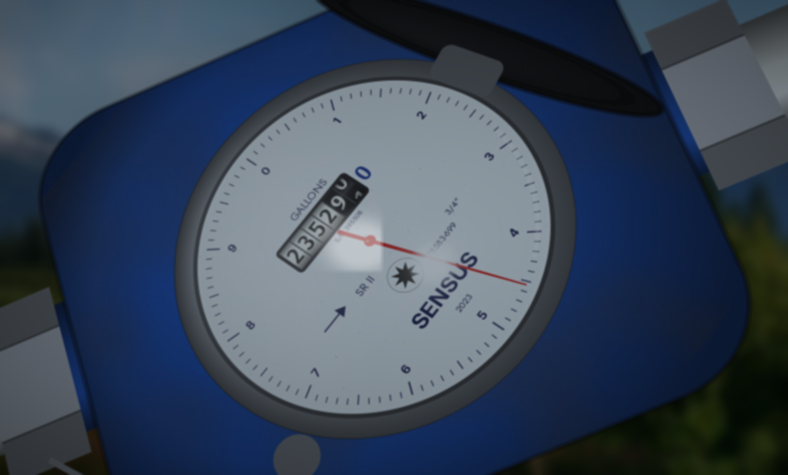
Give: 2352904.5 gal
